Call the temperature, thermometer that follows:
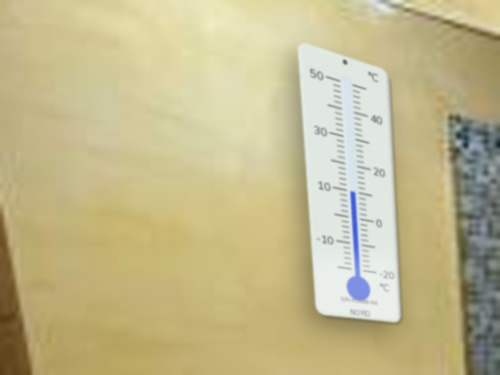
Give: 10 °C
